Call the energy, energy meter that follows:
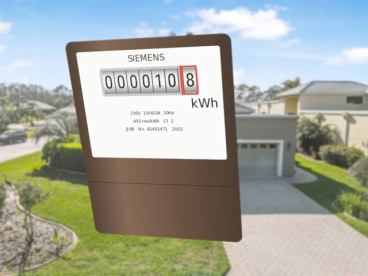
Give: 10.8 kWh
